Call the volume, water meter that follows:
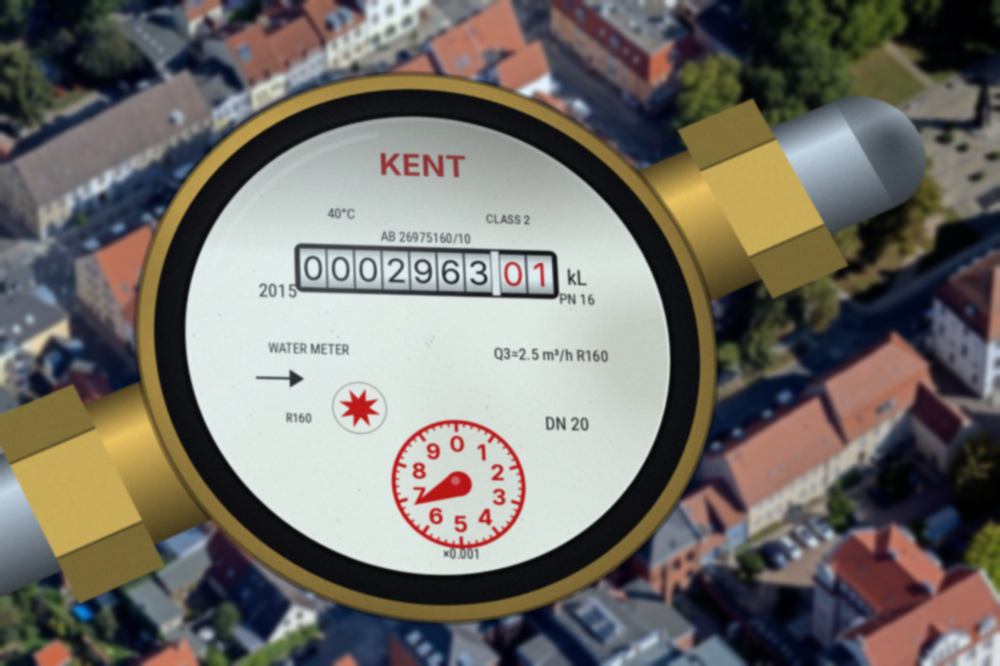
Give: 2963.016 kL
